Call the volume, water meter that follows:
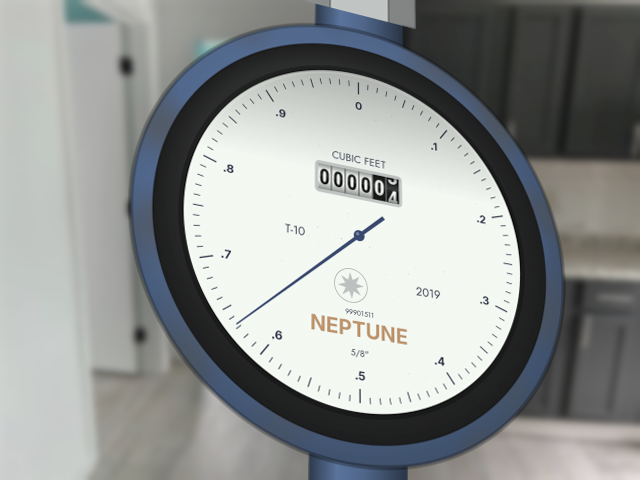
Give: 3.63 ft³
